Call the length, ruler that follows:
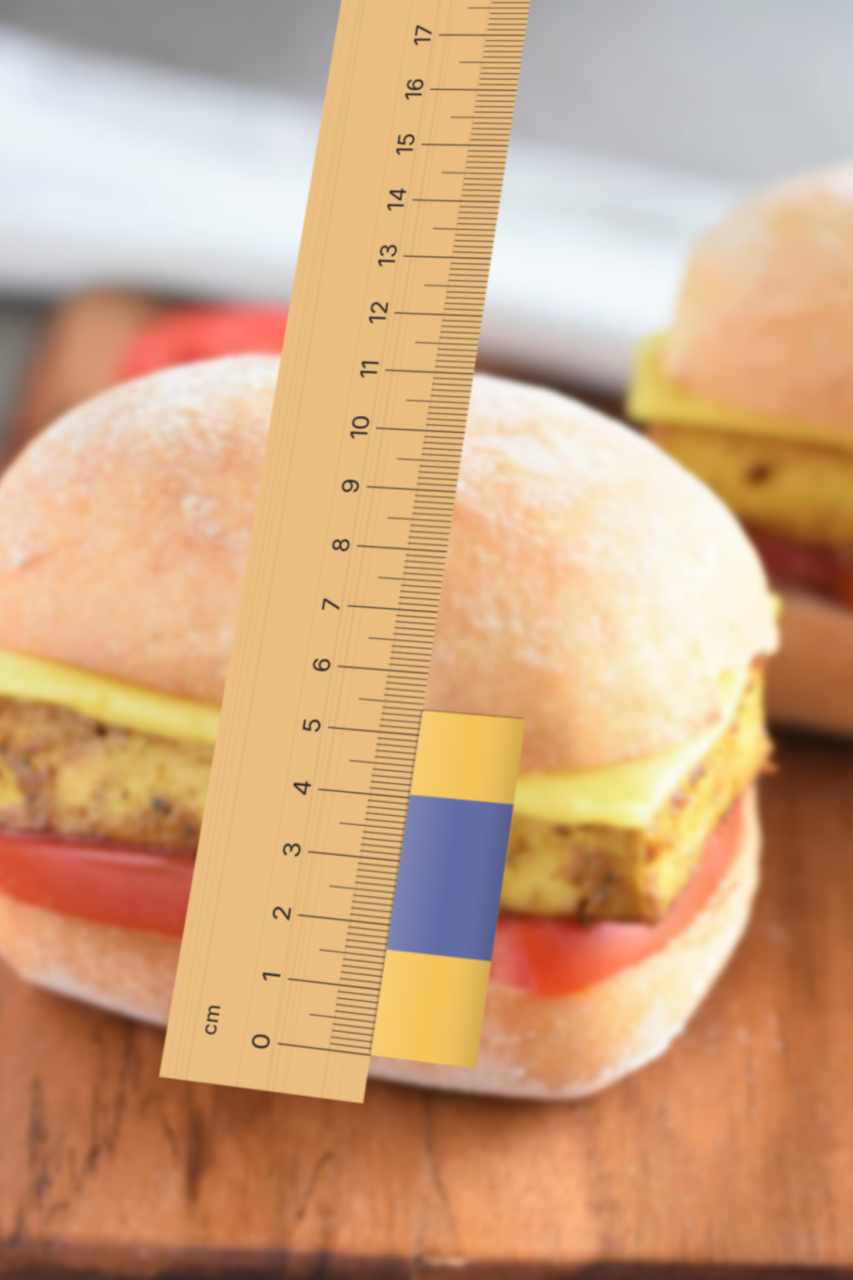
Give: 5.4 cm
